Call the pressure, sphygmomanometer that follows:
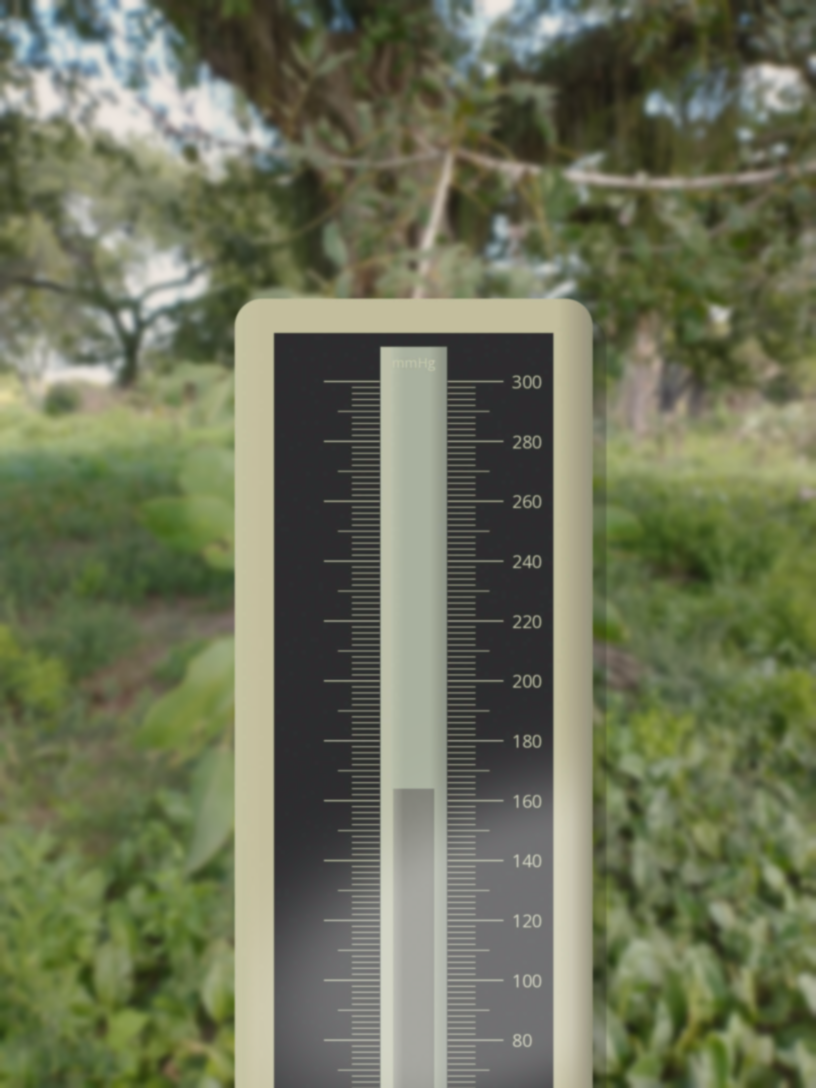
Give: 164 mmHg
